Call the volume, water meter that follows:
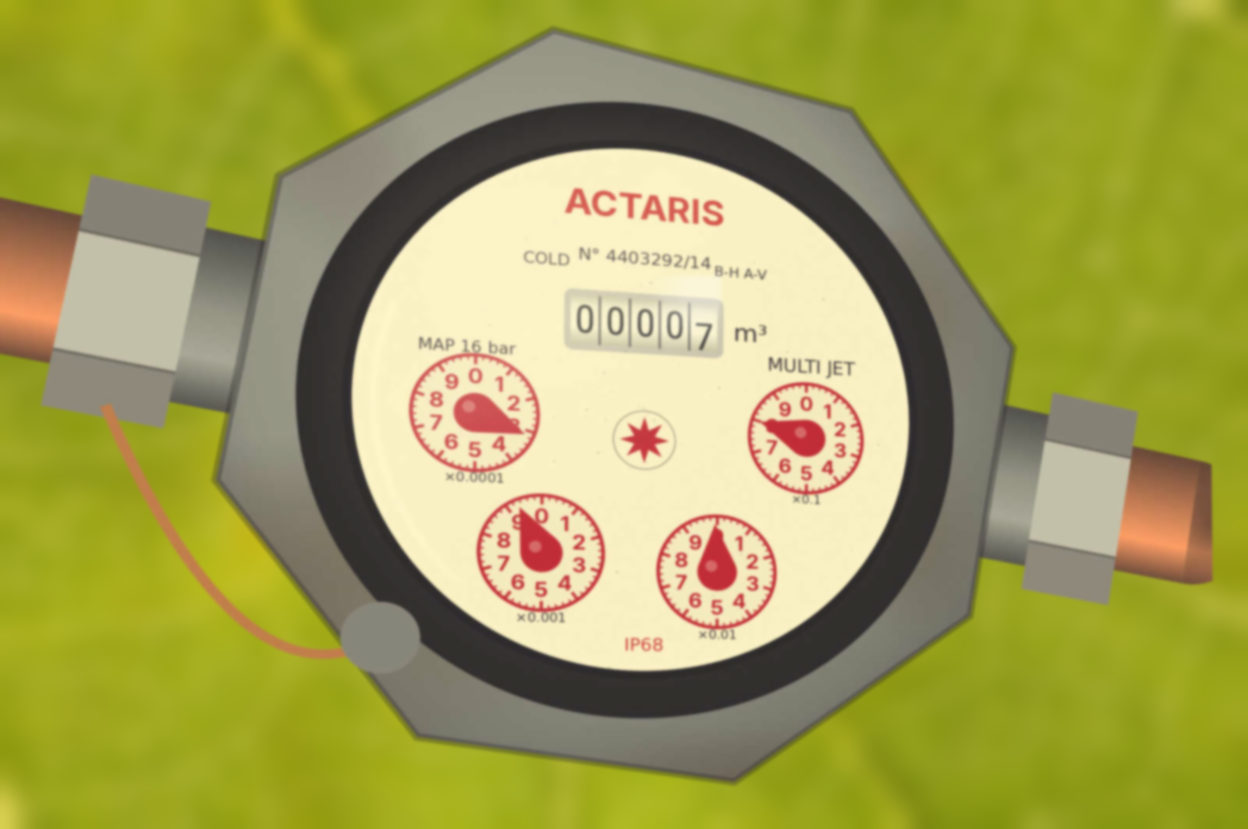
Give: 6.7993 m³
